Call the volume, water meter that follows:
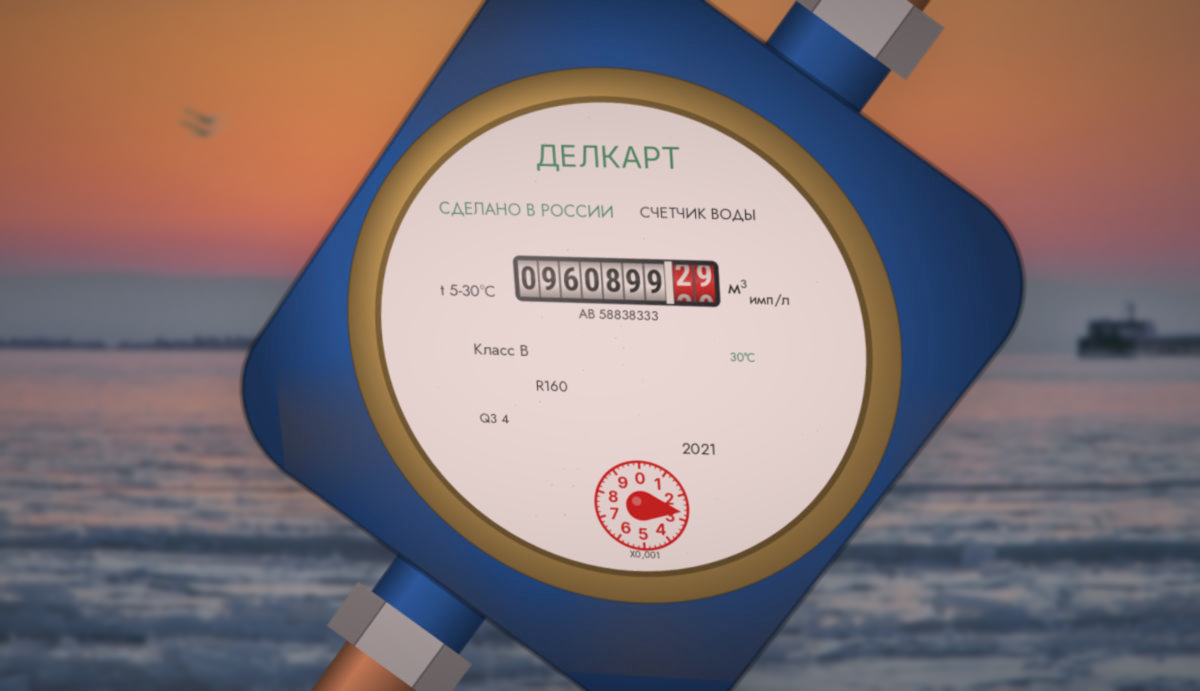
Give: 960899.292 m³
